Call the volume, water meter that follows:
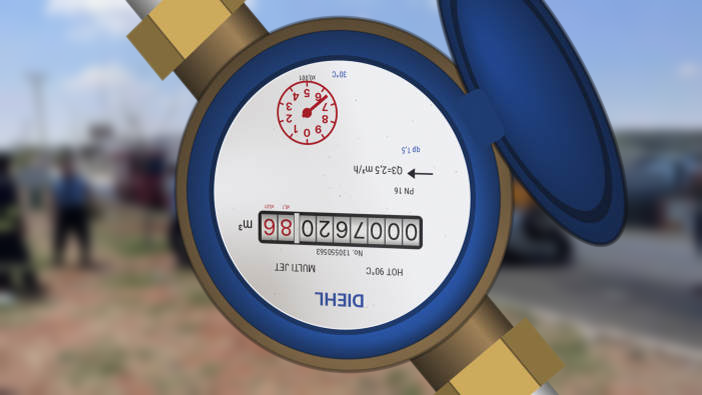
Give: 7620.866 m³
